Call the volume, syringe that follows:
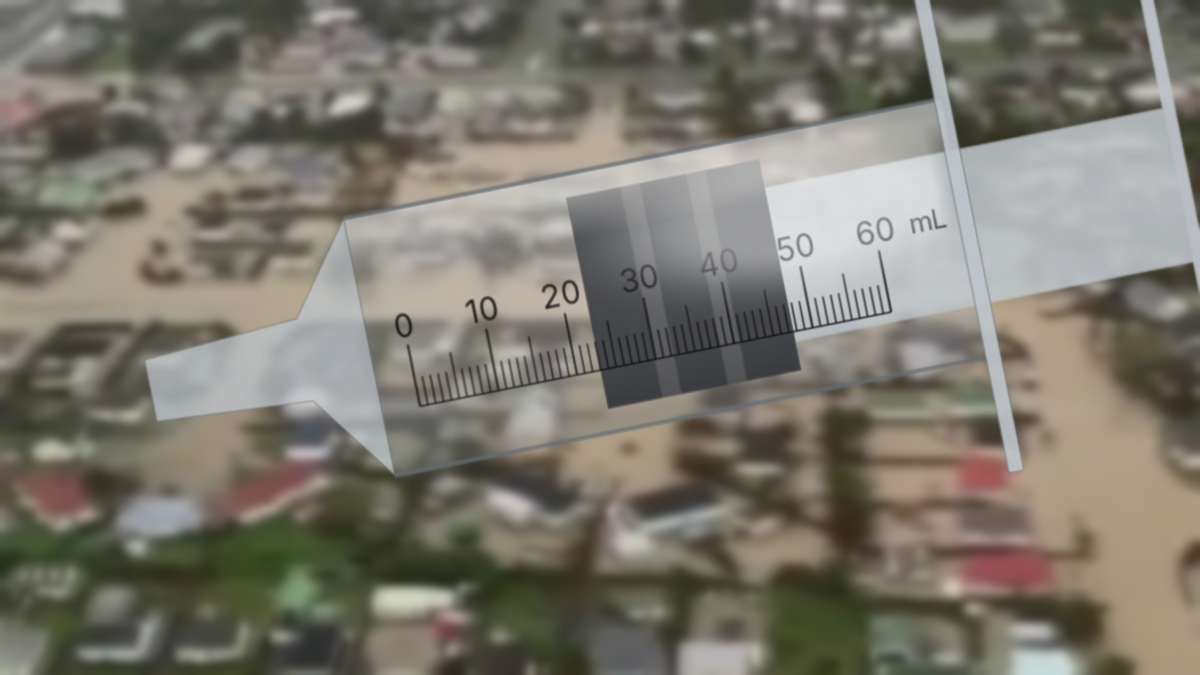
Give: 23 mL
